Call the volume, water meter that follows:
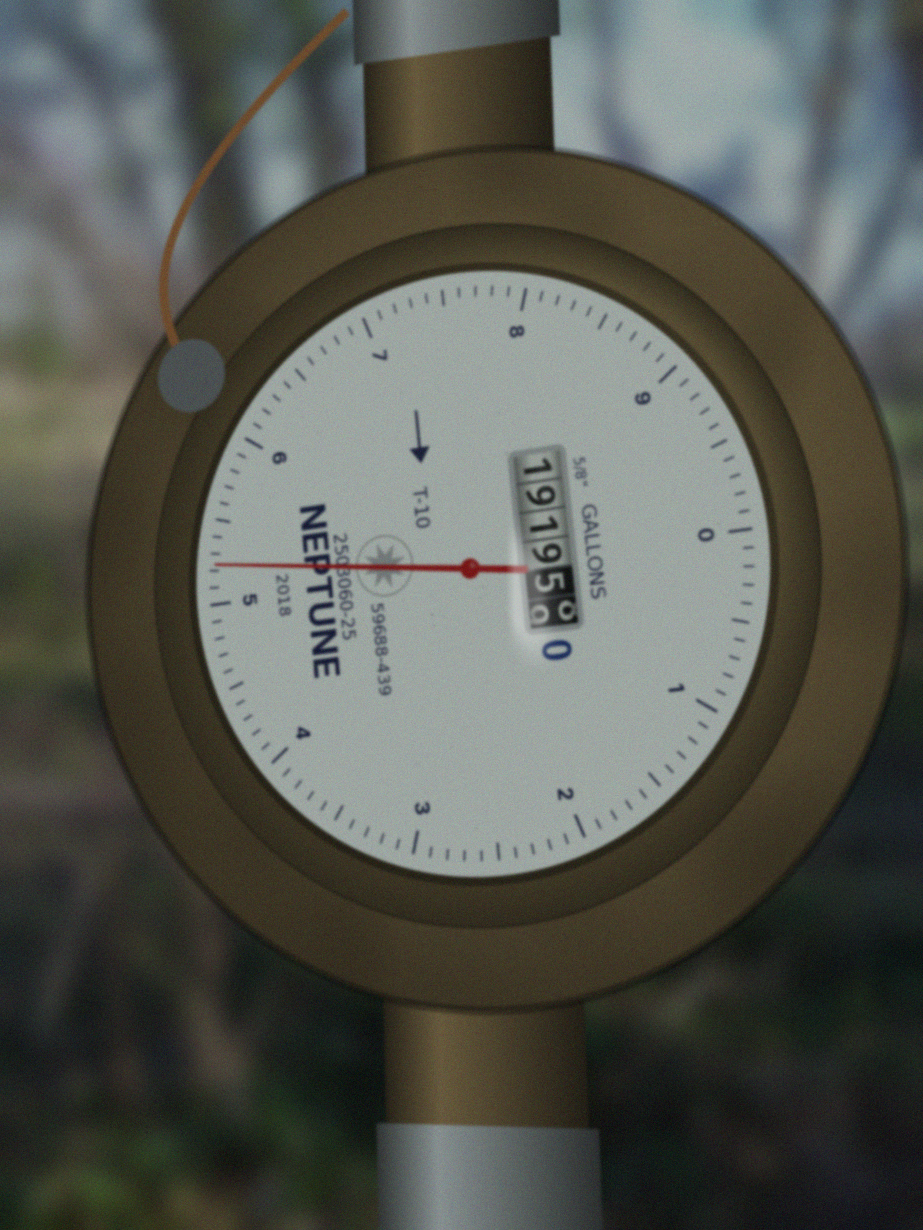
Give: 1919585.2 gal
